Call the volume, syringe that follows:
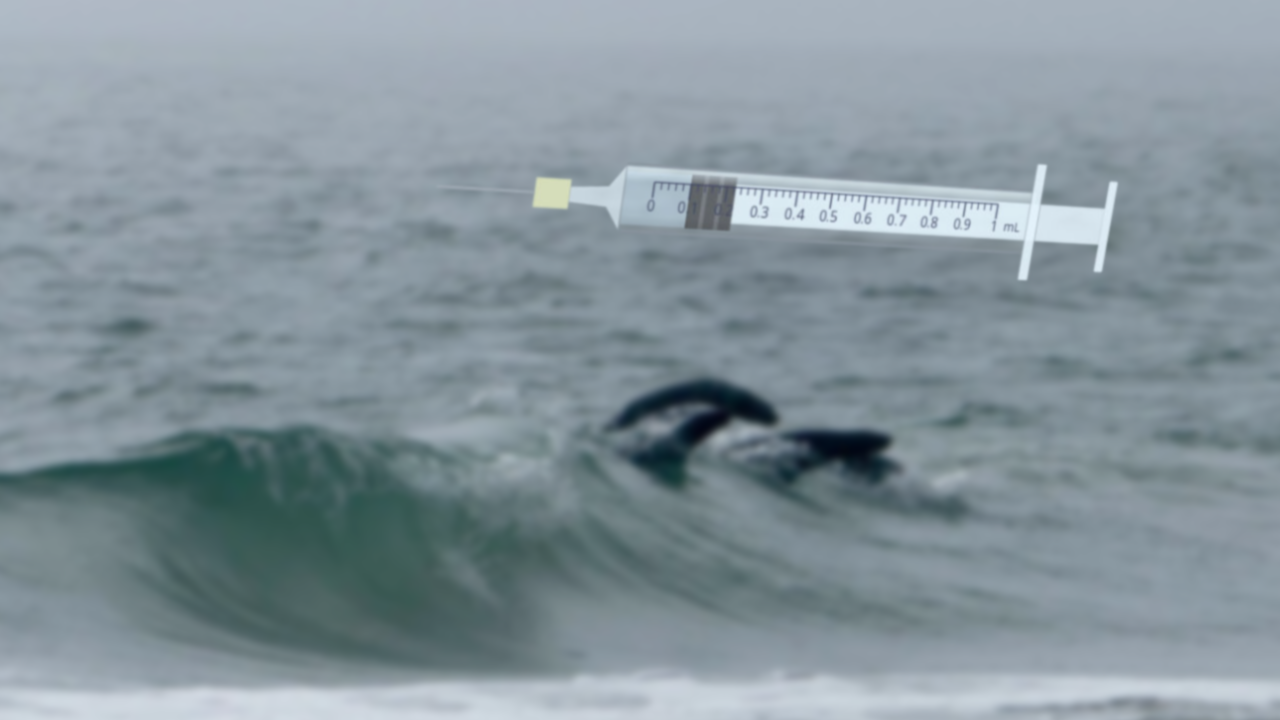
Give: 0.1 mL
